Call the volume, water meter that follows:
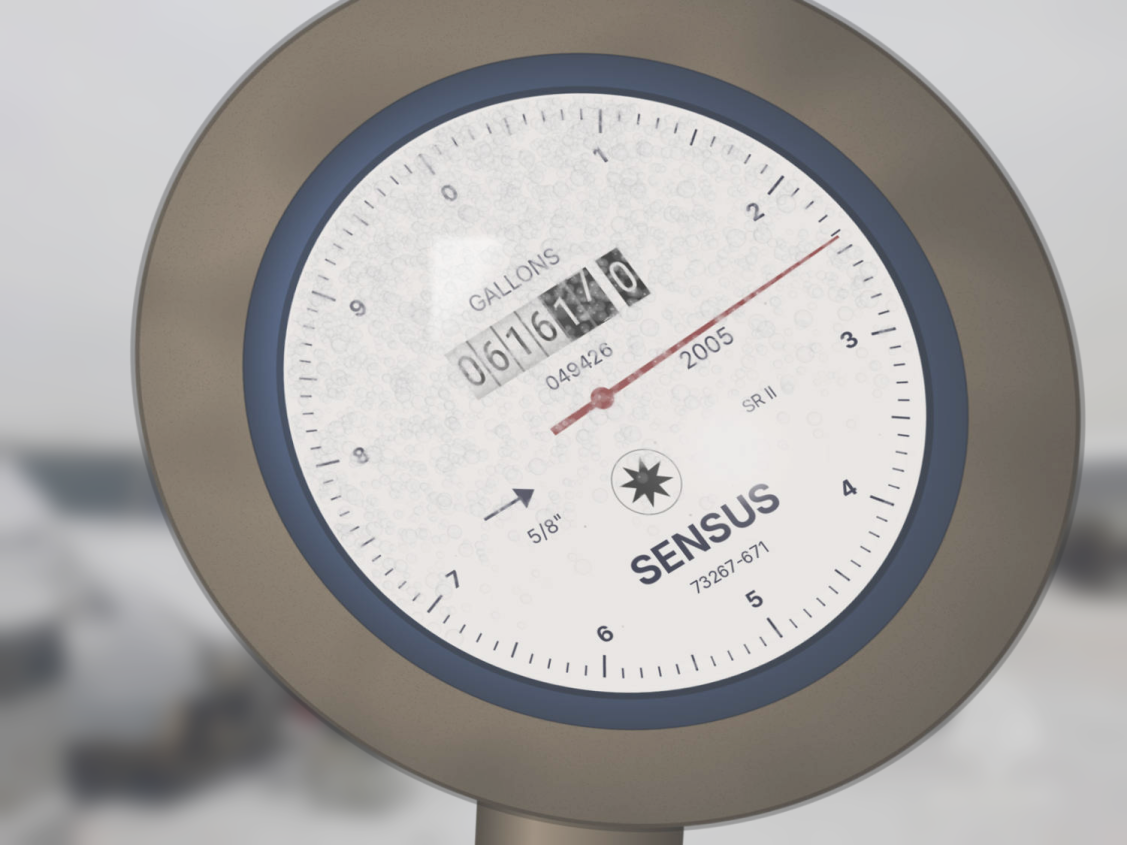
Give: 616172.4 gal
